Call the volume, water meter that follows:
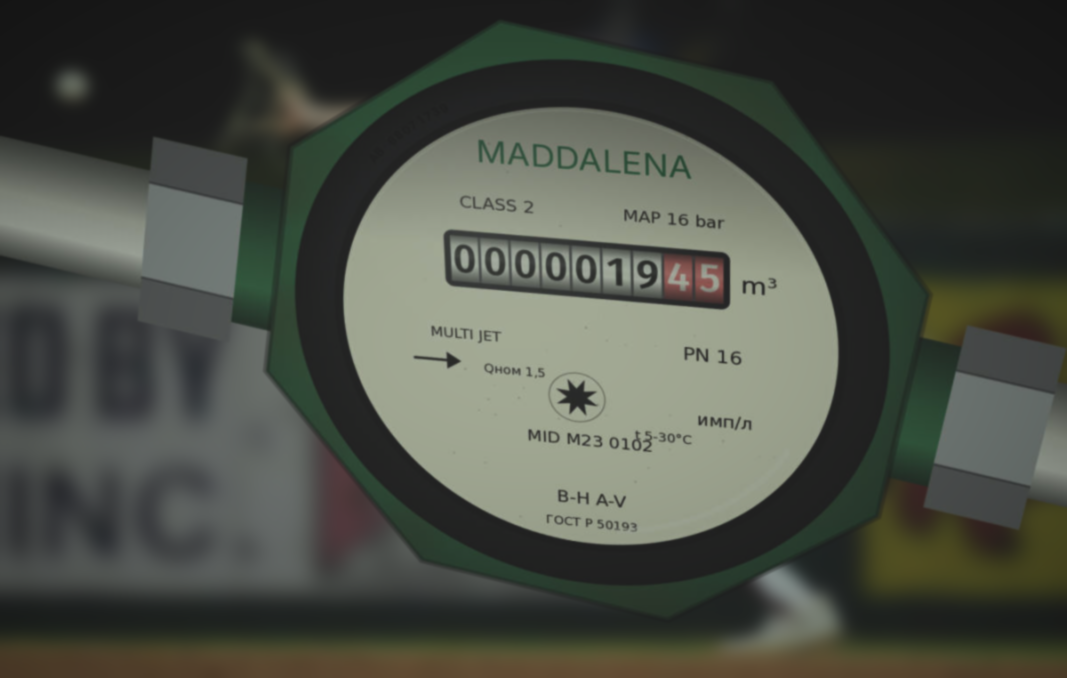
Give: 19.45 m³
